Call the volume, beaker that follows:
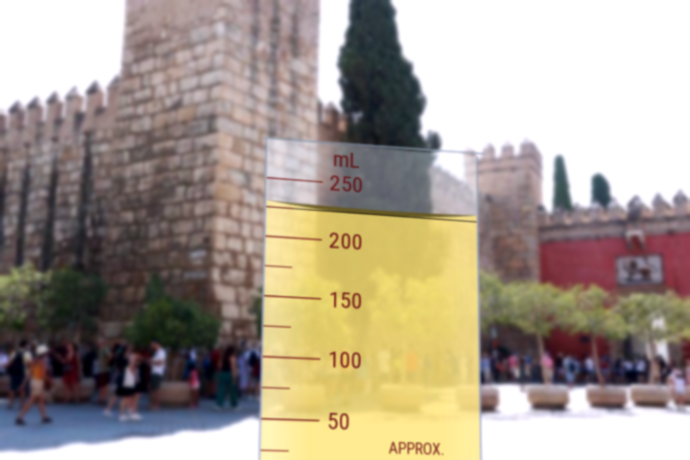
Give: 225 mL
